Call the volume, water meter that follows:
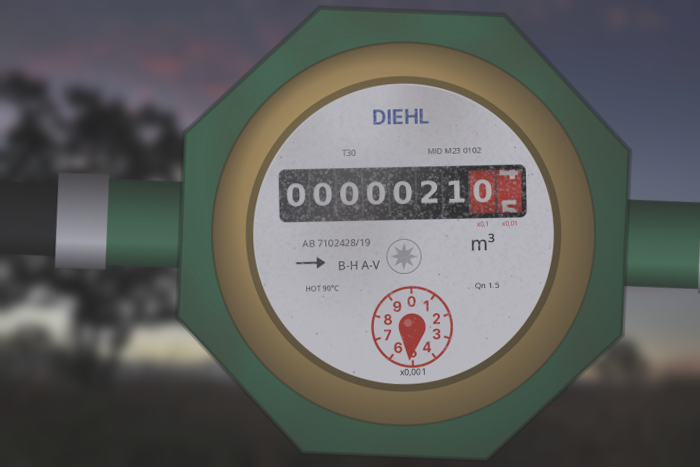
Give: 21.045 m³
